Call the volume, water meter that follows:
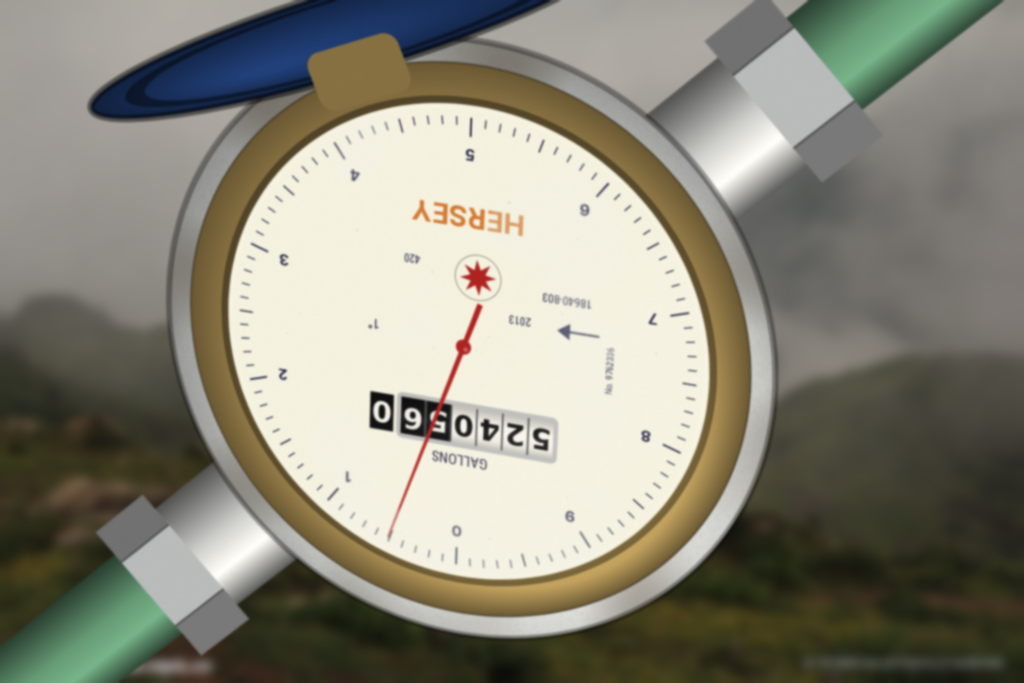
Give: 5240560.5 gal
